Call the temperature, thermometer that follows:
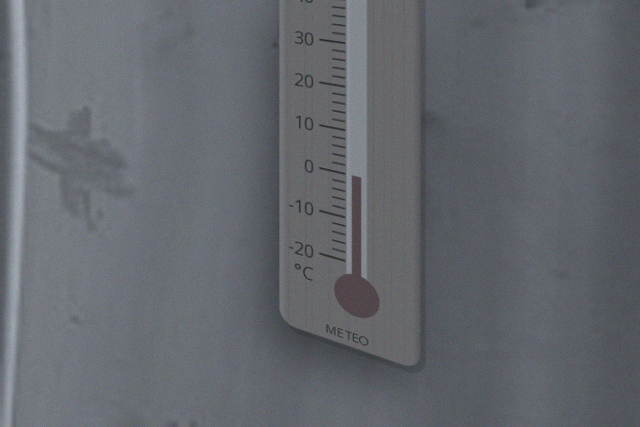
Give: 0 °C
